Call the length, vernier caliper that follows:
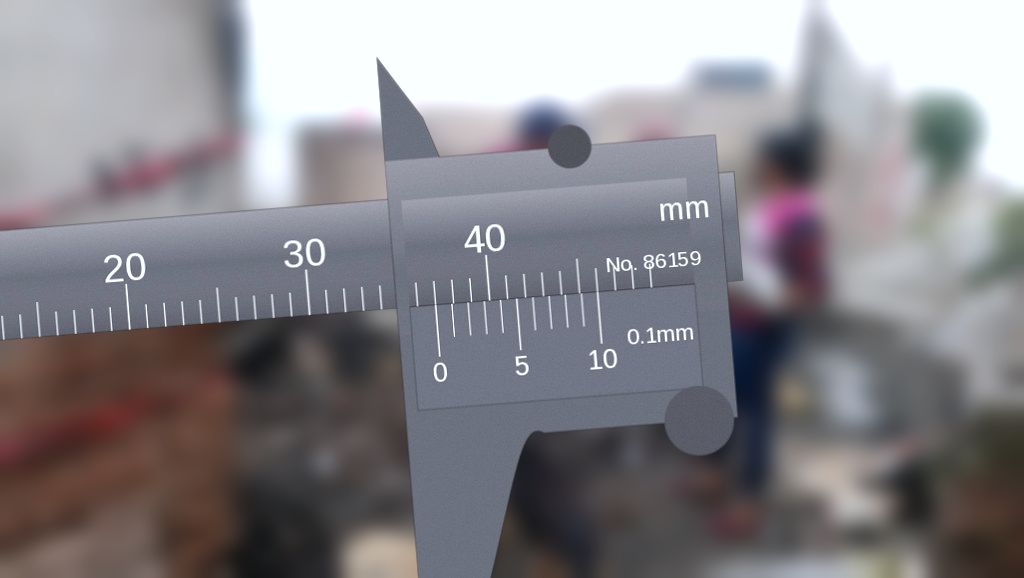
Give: 37.0 mm
